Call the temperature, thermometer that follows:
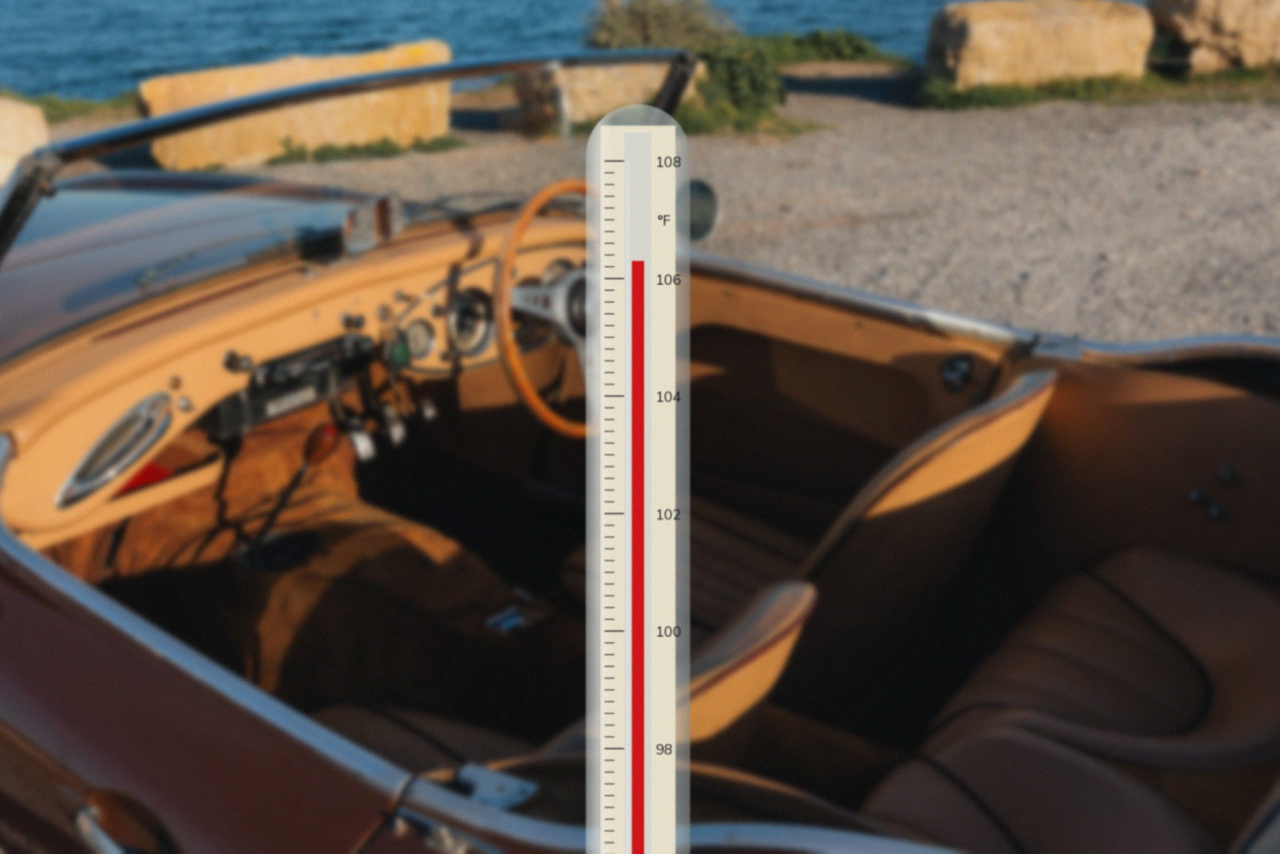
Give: 106.3 °F
